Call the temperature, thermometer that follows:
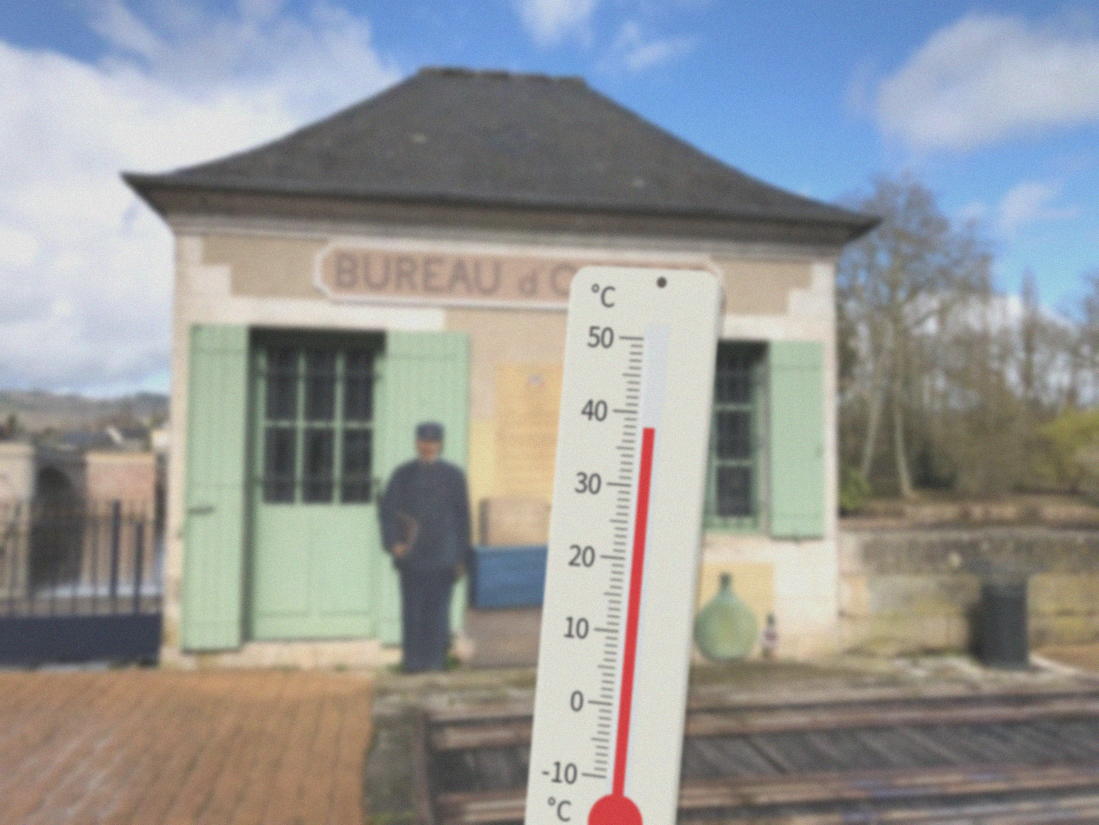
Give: 38 °C
